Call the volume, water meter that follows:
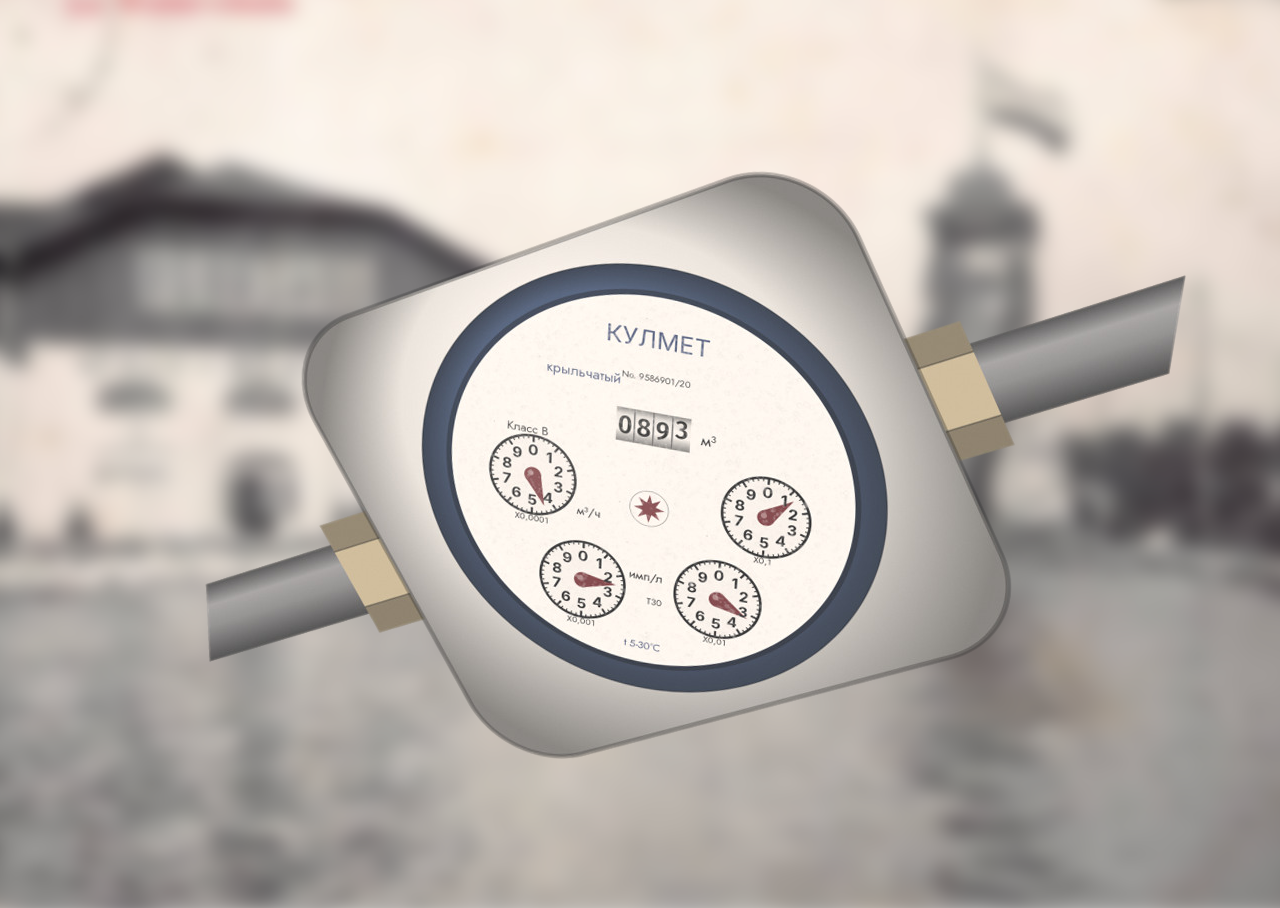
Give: 893.1324 m³
